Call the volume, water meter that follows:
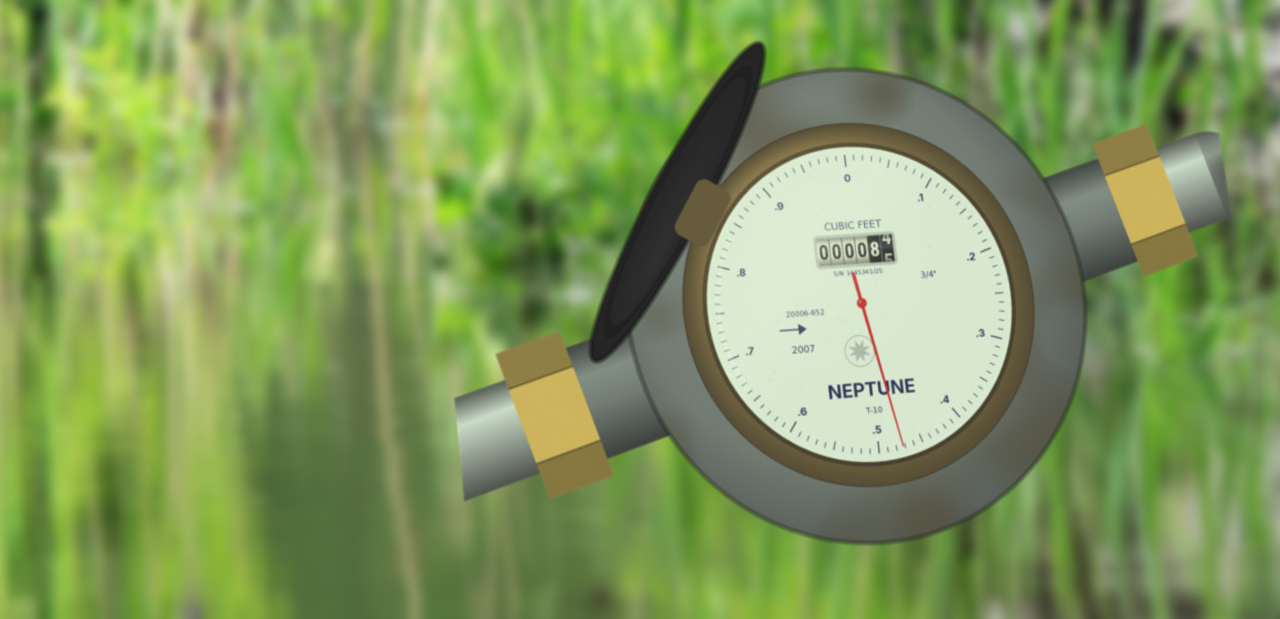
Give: 84.47 ft³
